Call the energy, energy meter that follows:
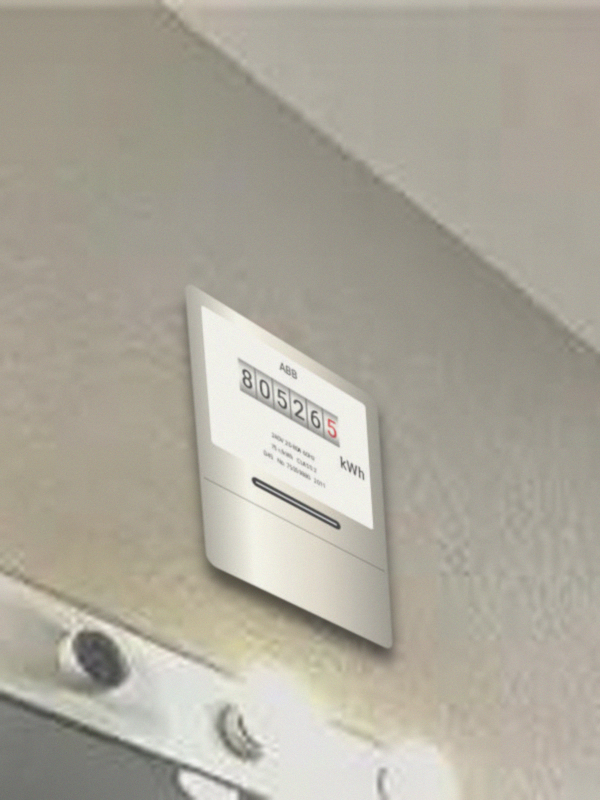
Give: 80526.5 kWh
